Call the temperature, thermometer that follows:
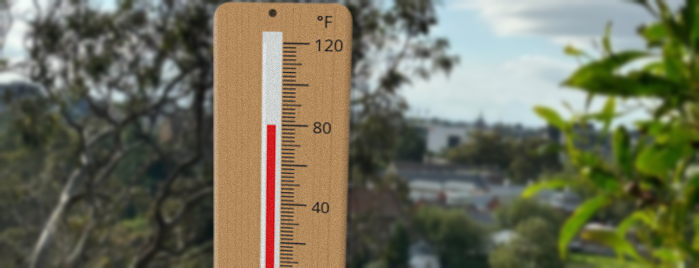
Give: 80 °F
